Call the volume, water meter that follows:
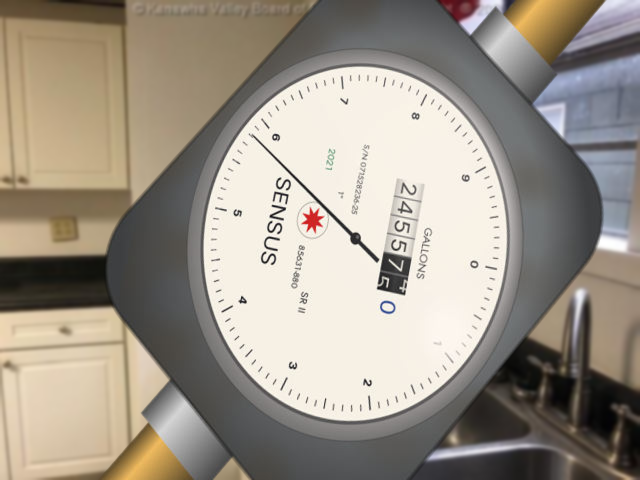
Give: 2455745.8 gal
